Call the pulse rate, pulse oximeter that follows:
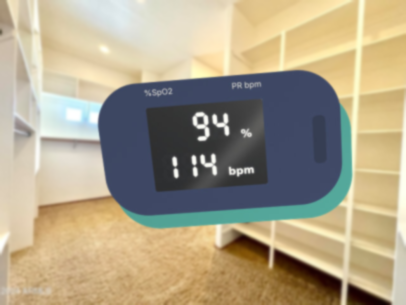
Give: 114 bpm
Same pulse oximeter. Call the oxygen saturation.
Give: 94 %
